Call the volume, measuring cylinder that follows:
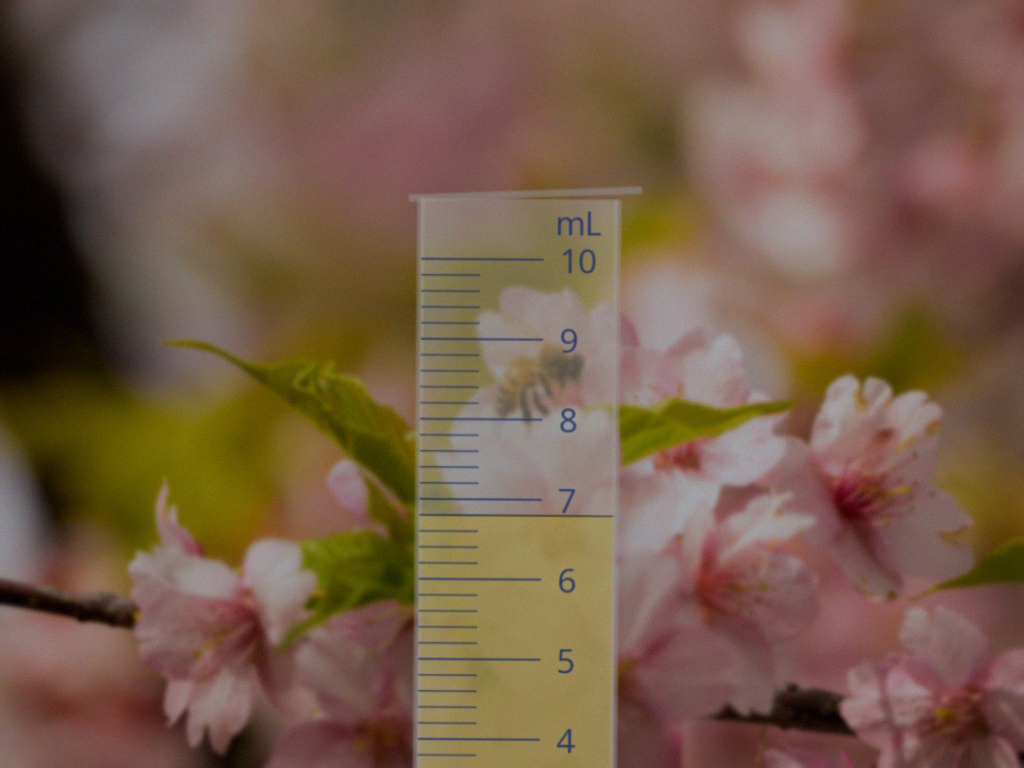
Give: 6.8 mL
